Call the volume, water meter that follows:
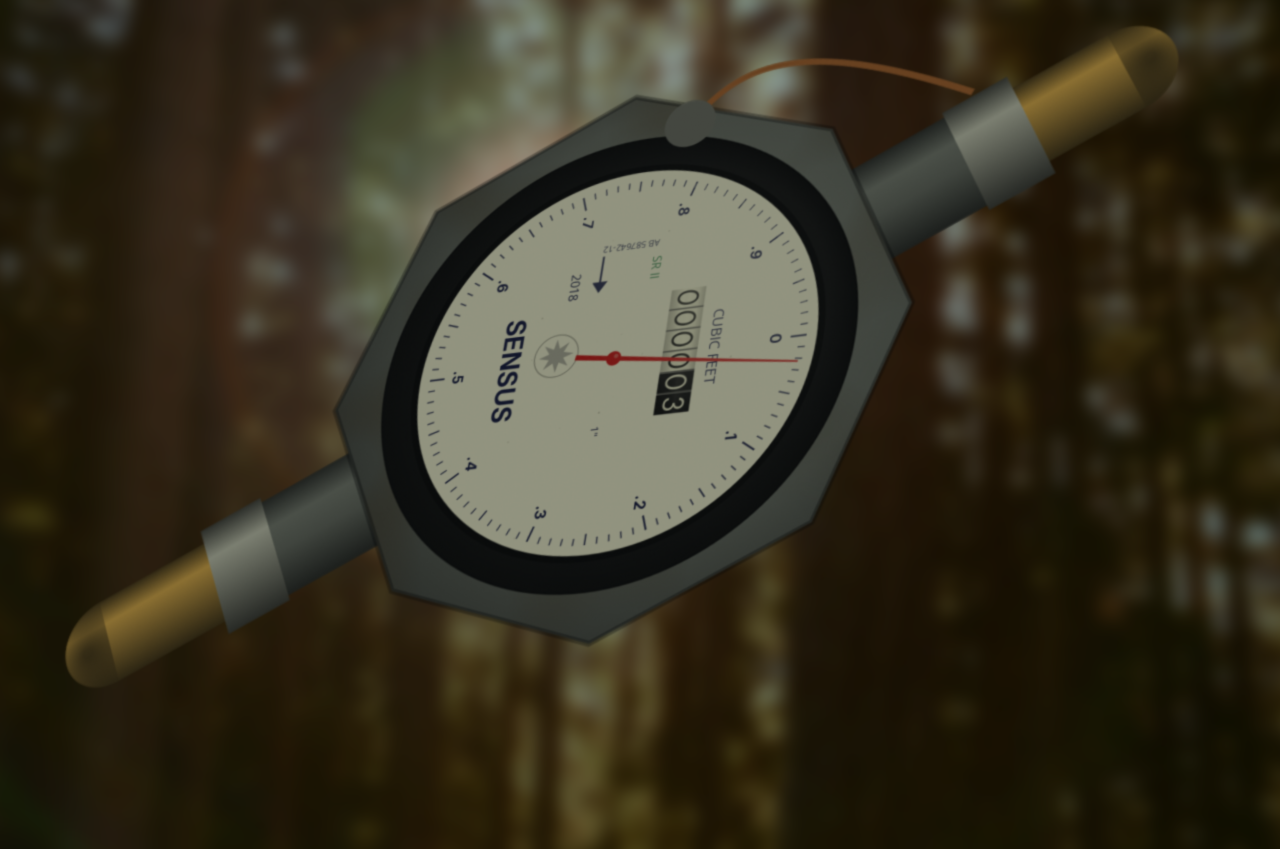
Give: 3.02 ft³
